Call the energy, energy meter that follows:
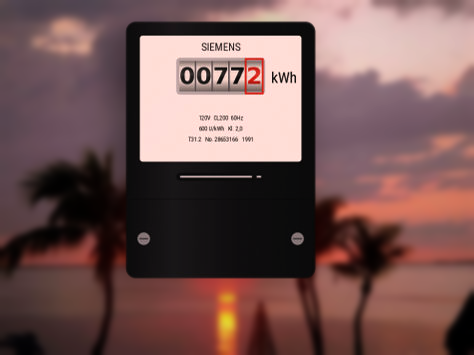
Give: 77.2 kWh
